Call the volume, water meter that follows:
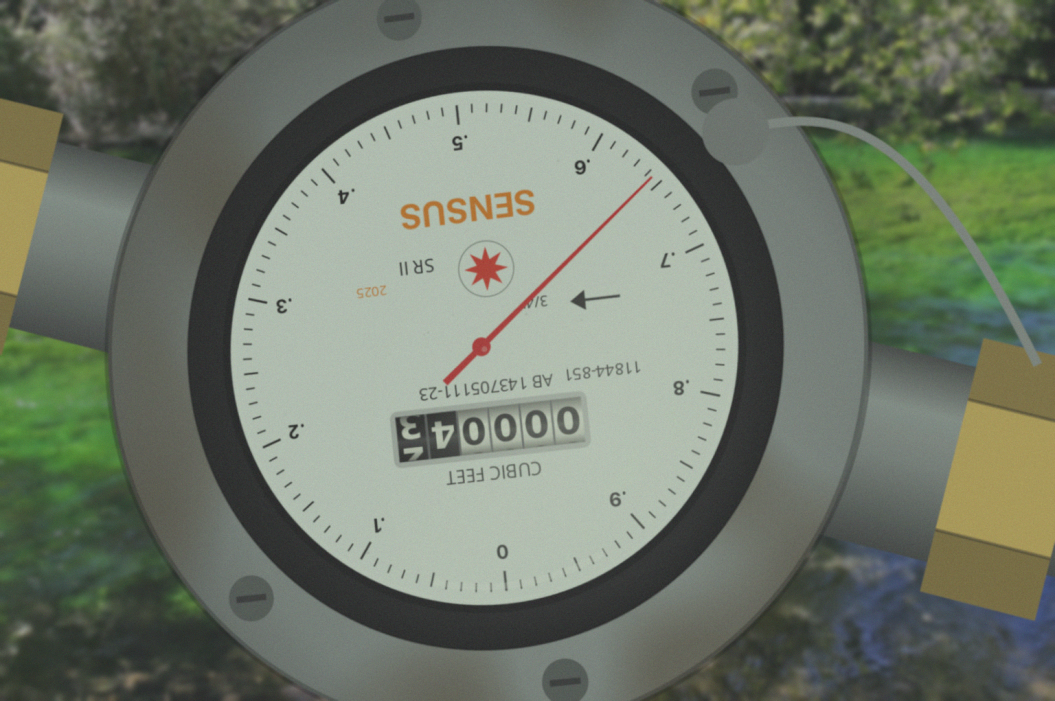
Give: 42.64 ft³
